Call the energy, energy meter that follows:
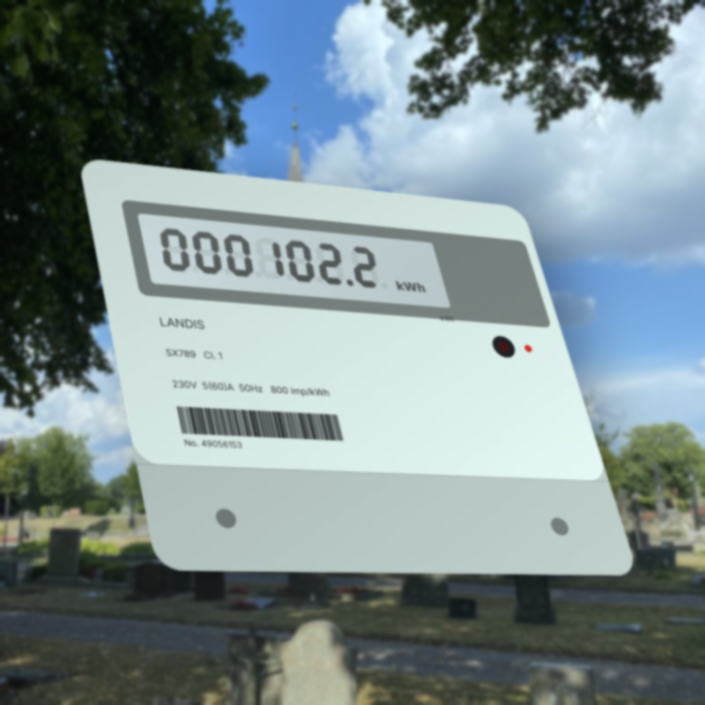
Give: 102.2 kWh
